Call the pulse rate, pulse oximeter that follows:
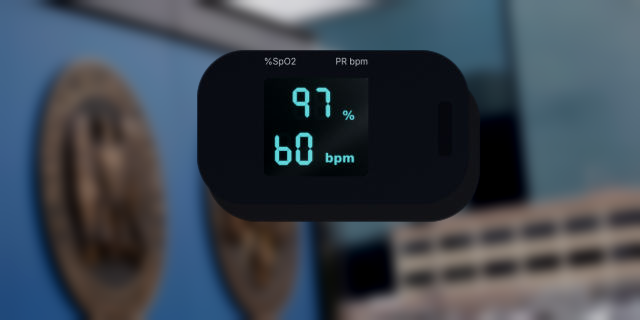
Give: 60 bpm
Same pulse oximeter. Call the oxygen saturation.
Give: 97 %
